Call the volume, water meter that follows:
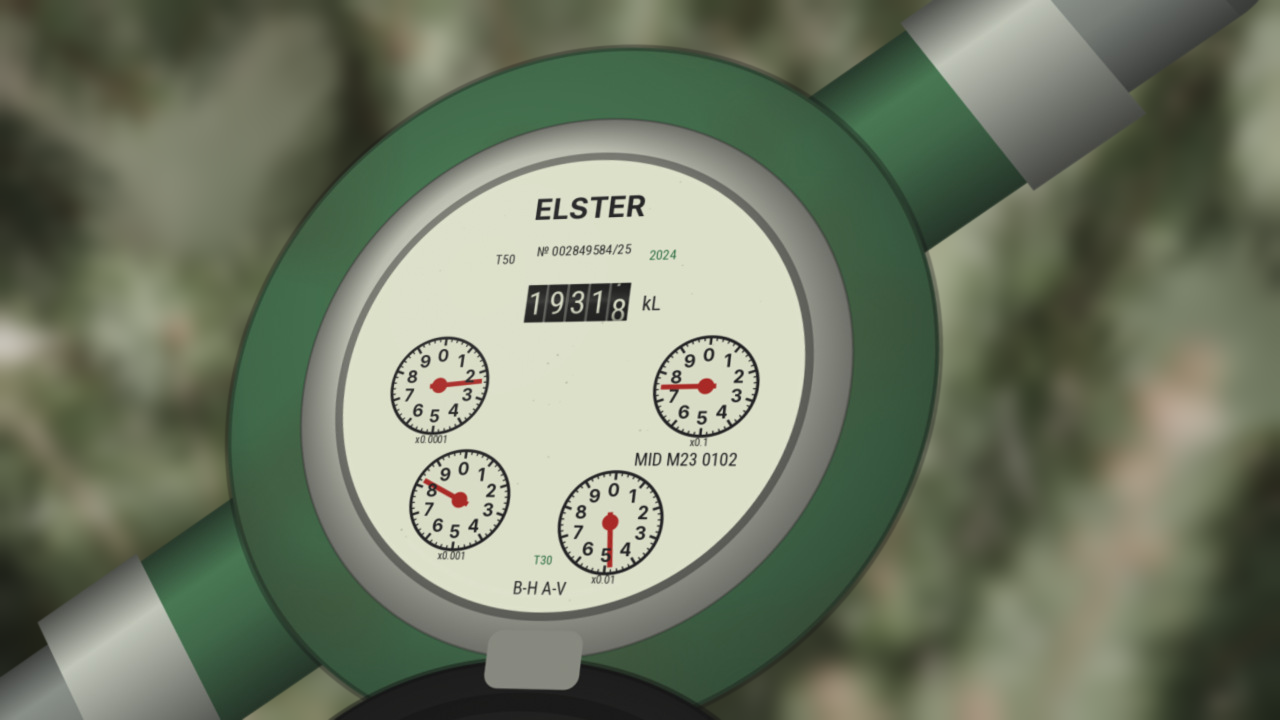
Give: 19317.7482 kL
